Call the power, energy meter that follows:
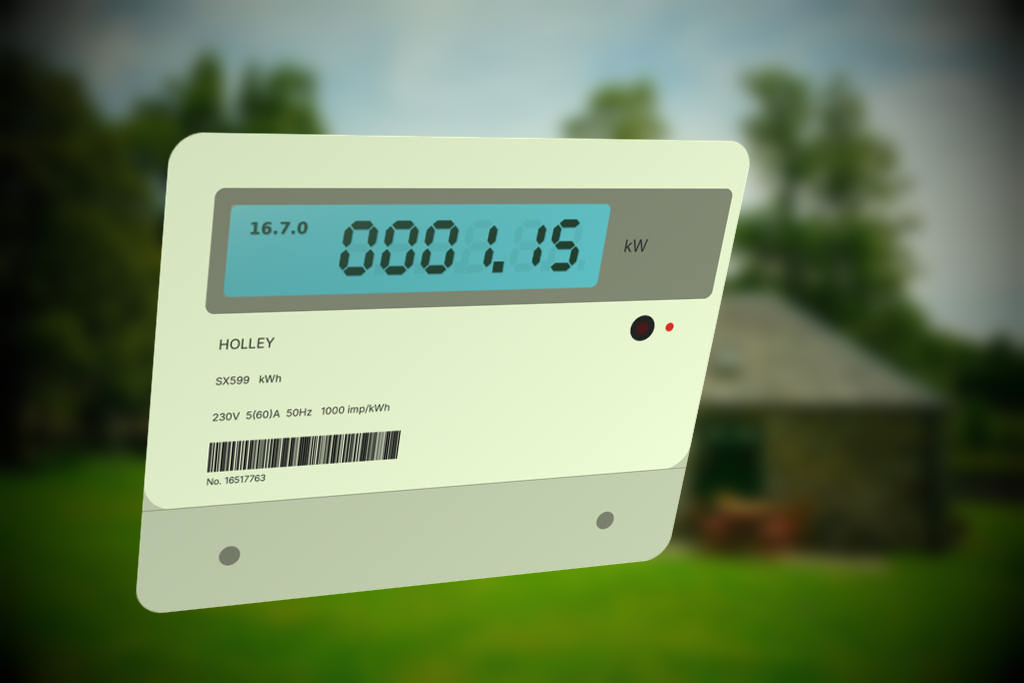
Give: 1.15 kW
